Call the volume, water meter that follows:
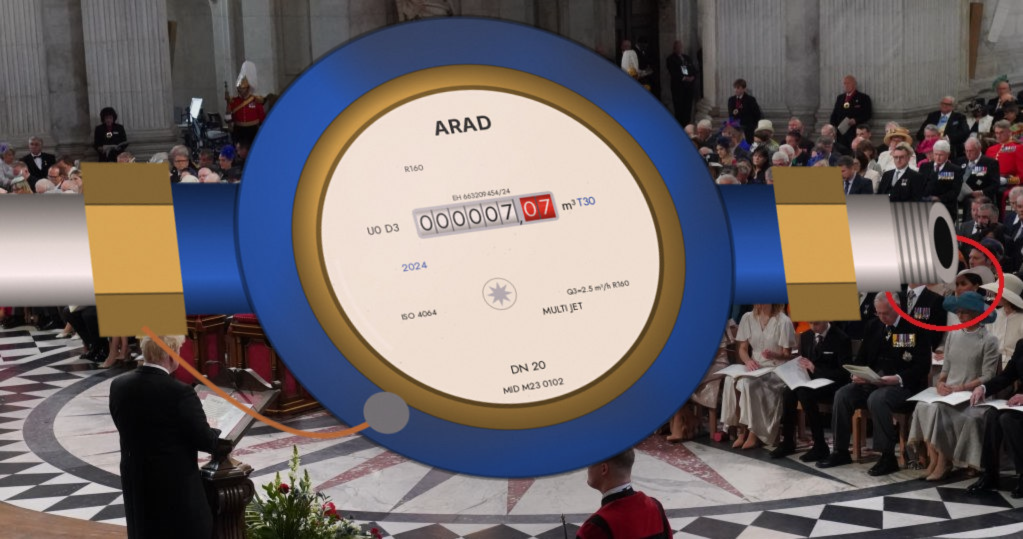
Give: 7.07 m³
